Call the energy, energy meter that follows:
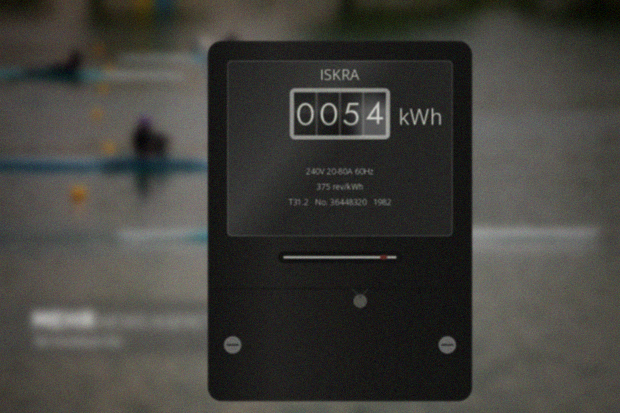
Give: 54 kWh
